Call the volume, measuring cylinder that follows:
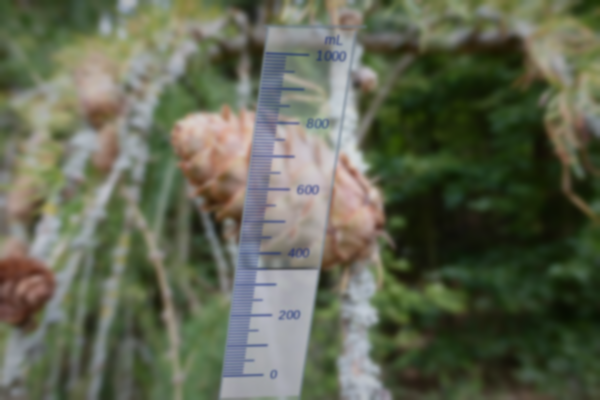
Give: 350 mL
